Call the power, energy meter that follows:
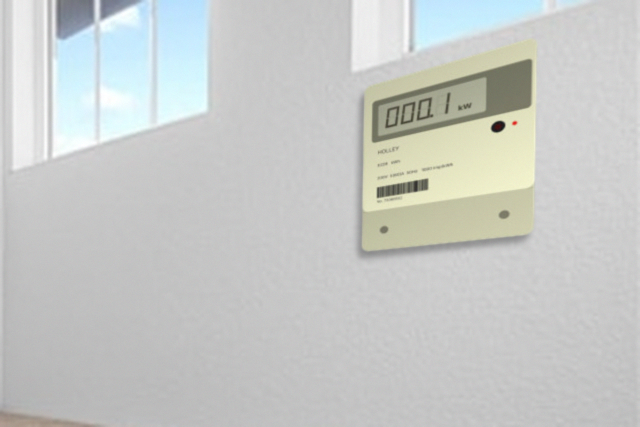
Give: 0.1 kW
